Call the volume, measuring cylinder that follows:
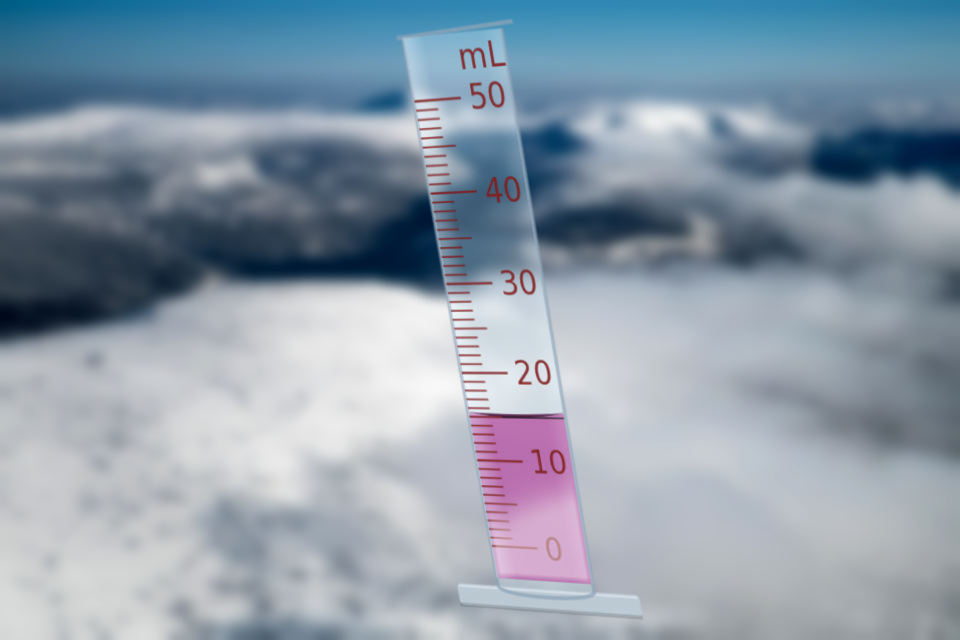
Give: 15 mL
